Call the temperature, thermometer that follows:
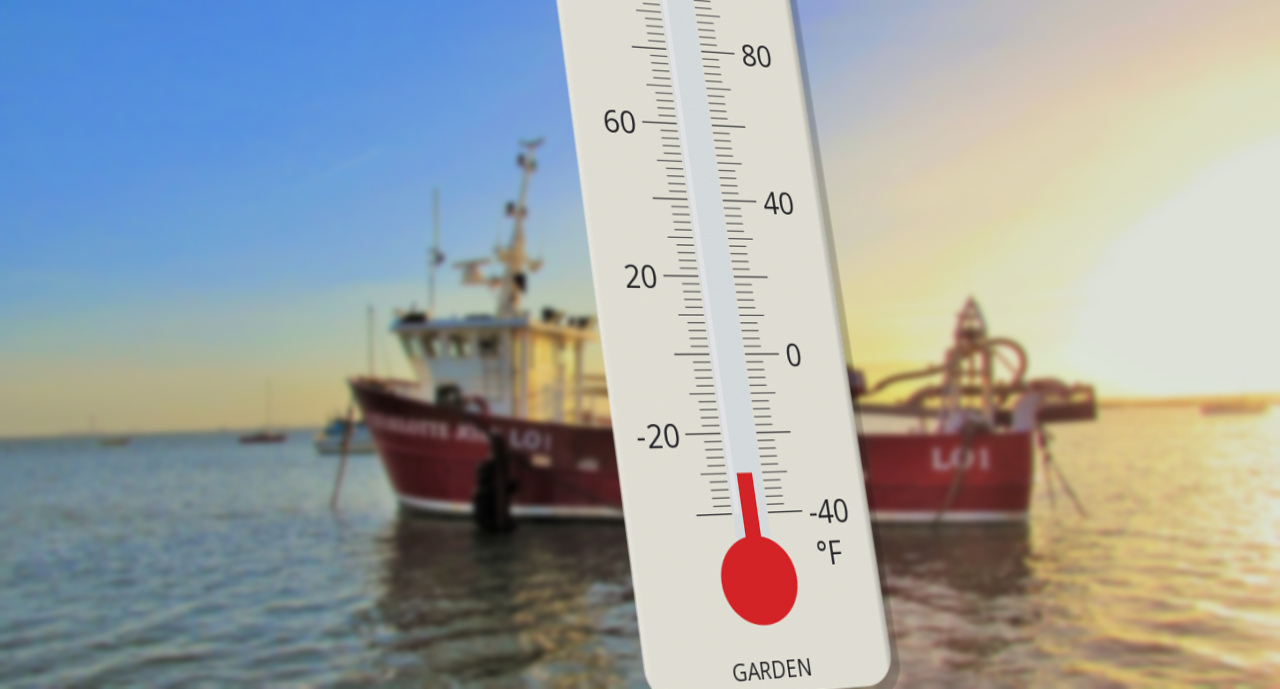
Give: -30 °F
